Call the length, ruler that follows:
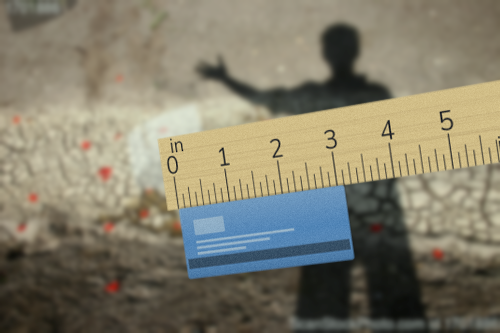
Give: 3.125 in
